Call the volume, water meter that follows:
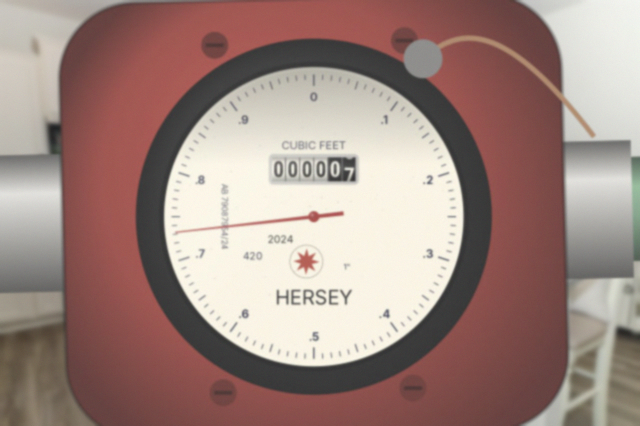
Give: 6.73 ft³
